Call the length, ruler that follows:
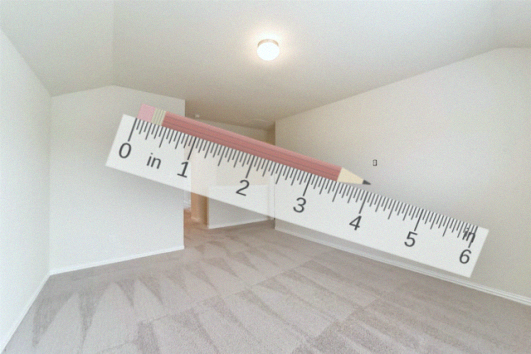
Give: 4 in
